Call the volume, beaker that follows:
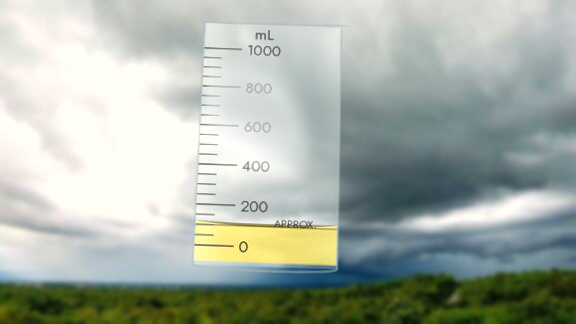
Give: 100 mL
